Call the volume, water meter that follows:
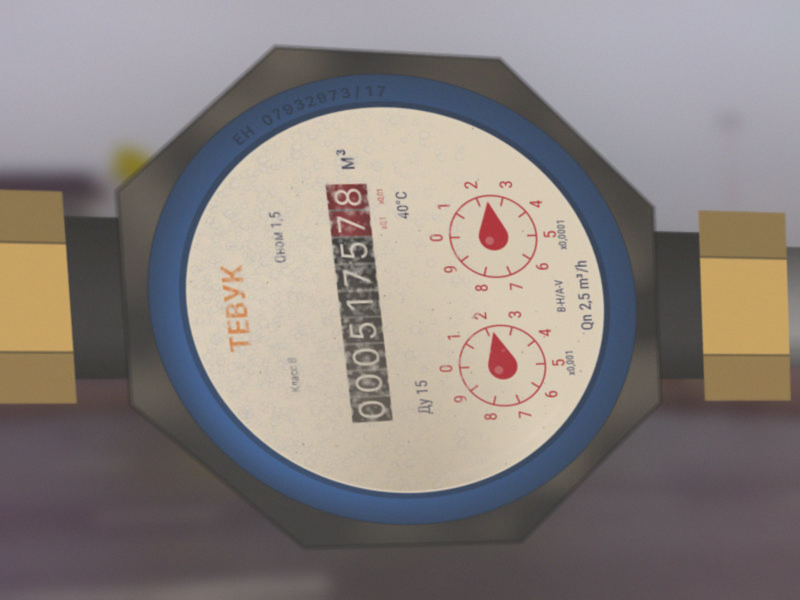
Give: 5175.7822 m³
